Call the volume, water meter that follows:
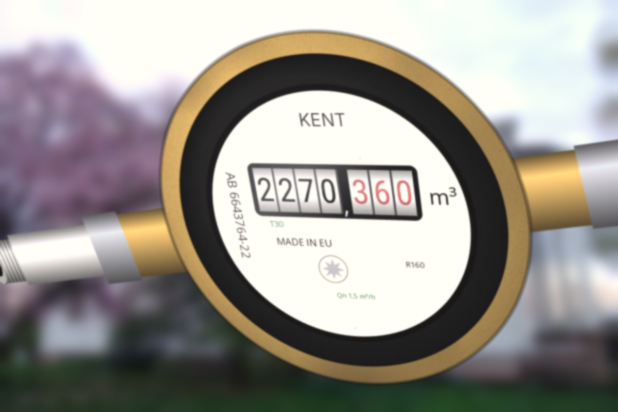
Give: 2270.360 m³
